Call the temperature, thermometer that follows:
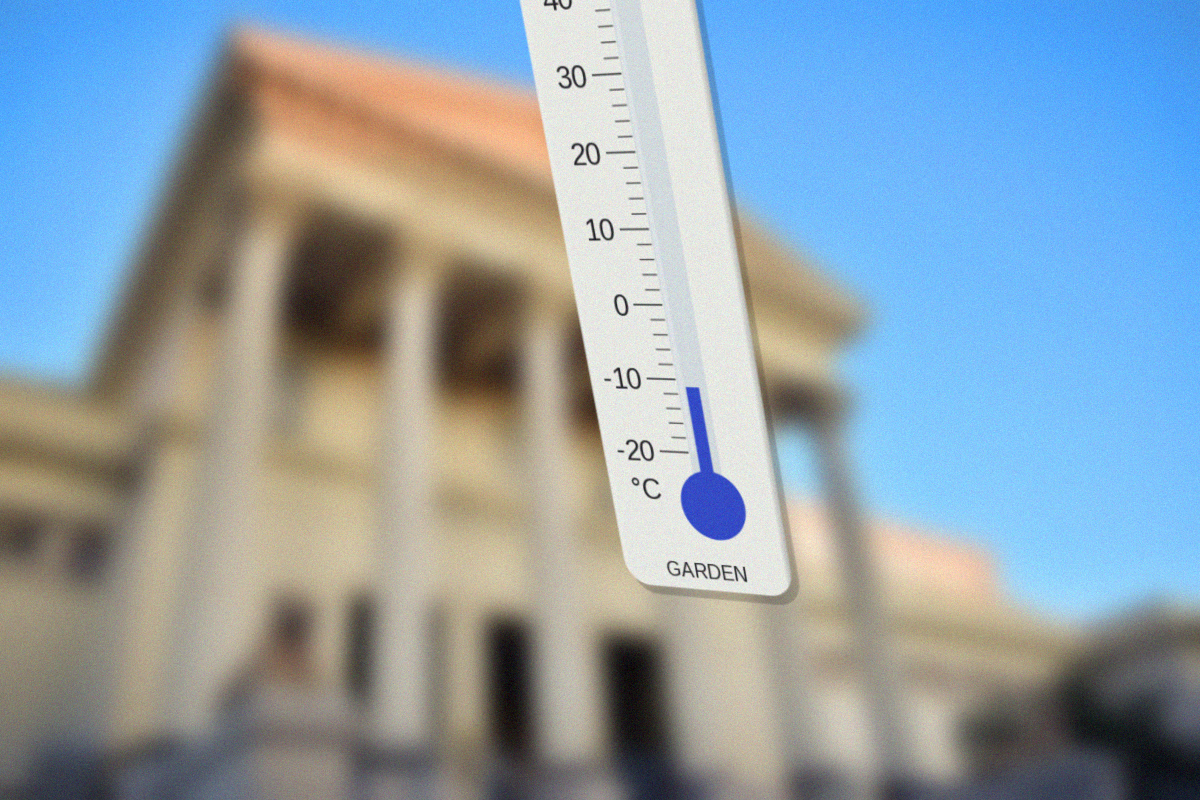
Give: -11 °C
